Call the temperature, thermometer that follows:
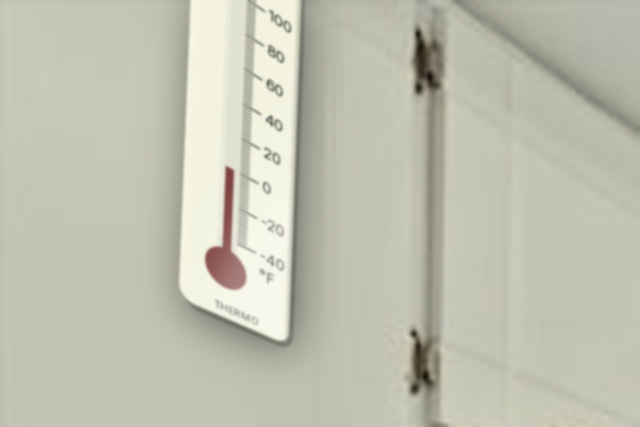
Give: 0 °F
